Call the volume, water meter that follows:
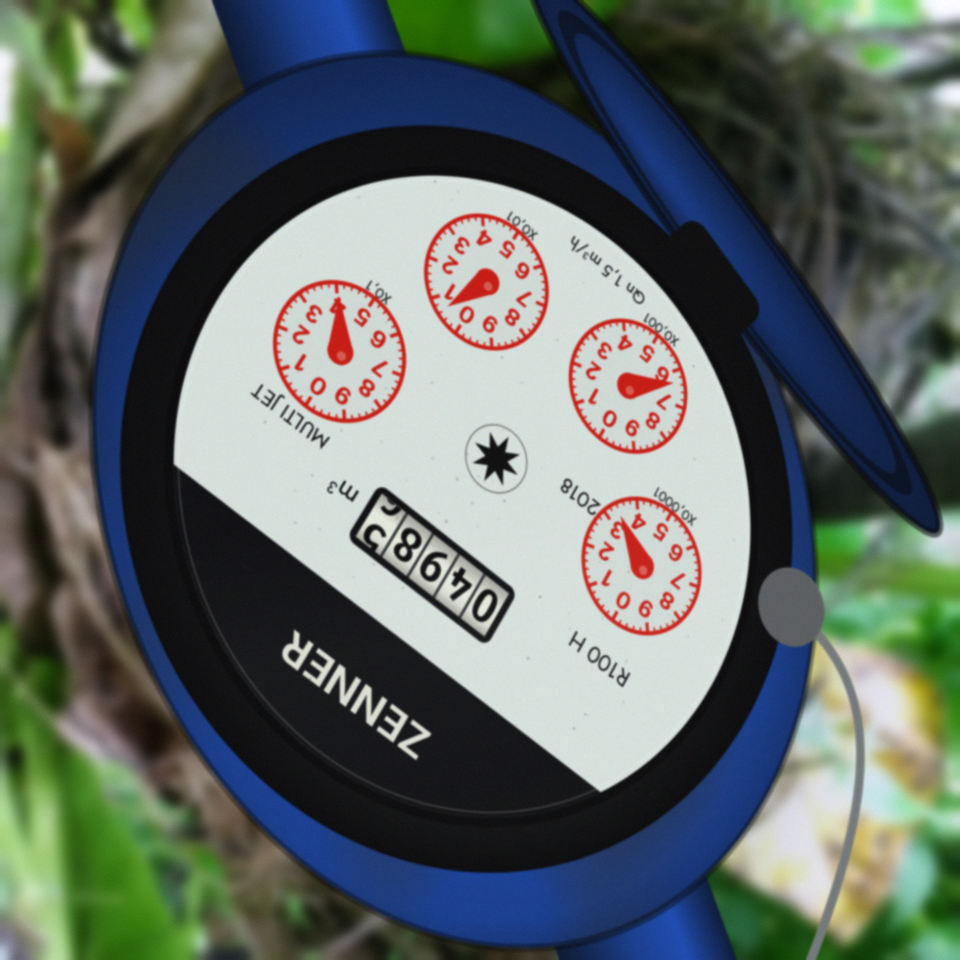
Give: 4985.4063 m³
